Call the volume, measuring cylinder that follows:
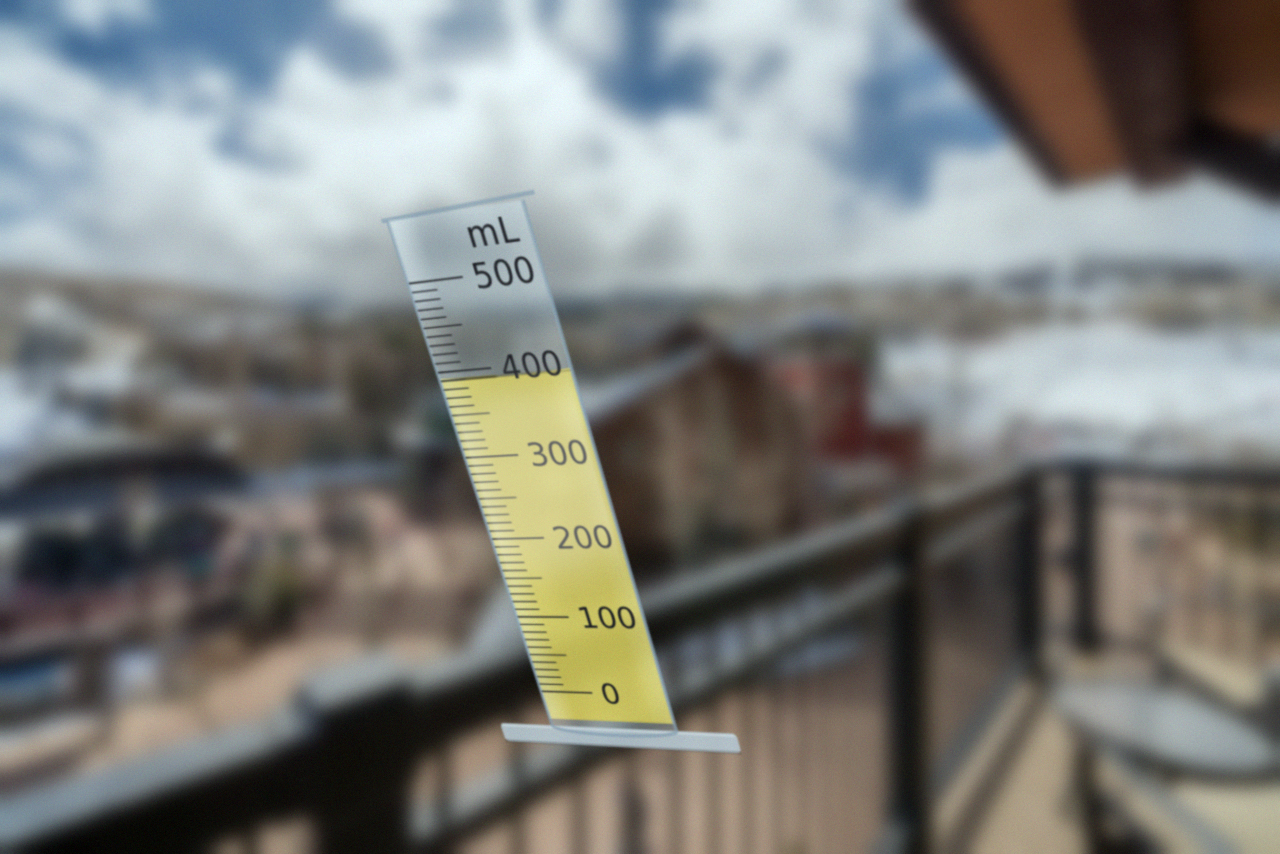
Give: 390 mL
